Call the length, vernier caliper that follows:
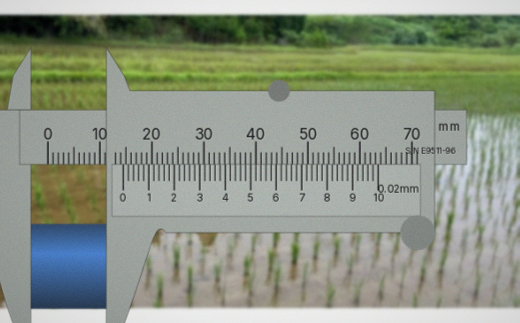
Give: 14.5 mm
